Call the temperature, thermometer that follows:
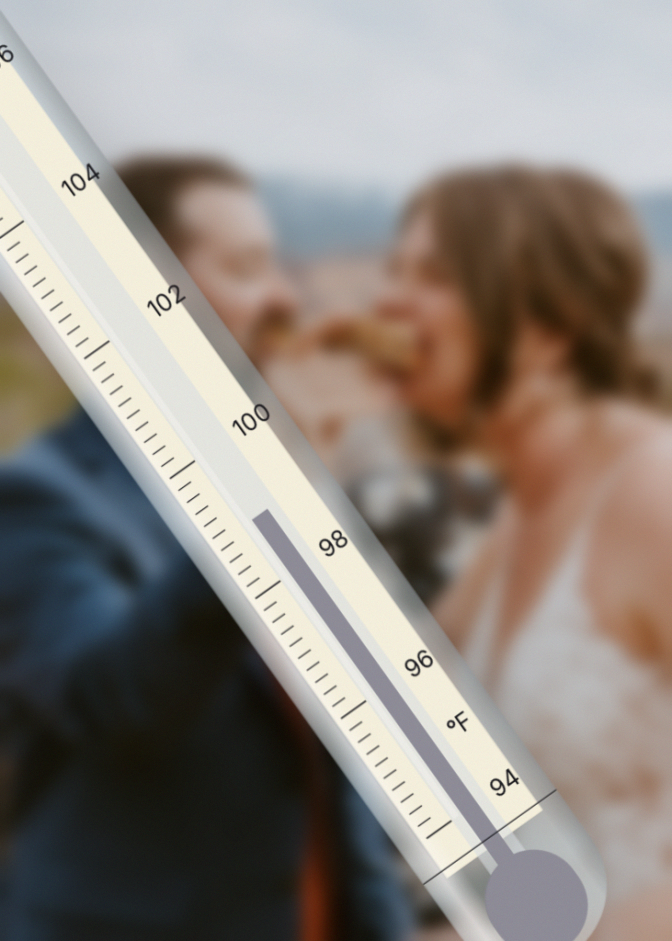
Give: 98.9 °F
